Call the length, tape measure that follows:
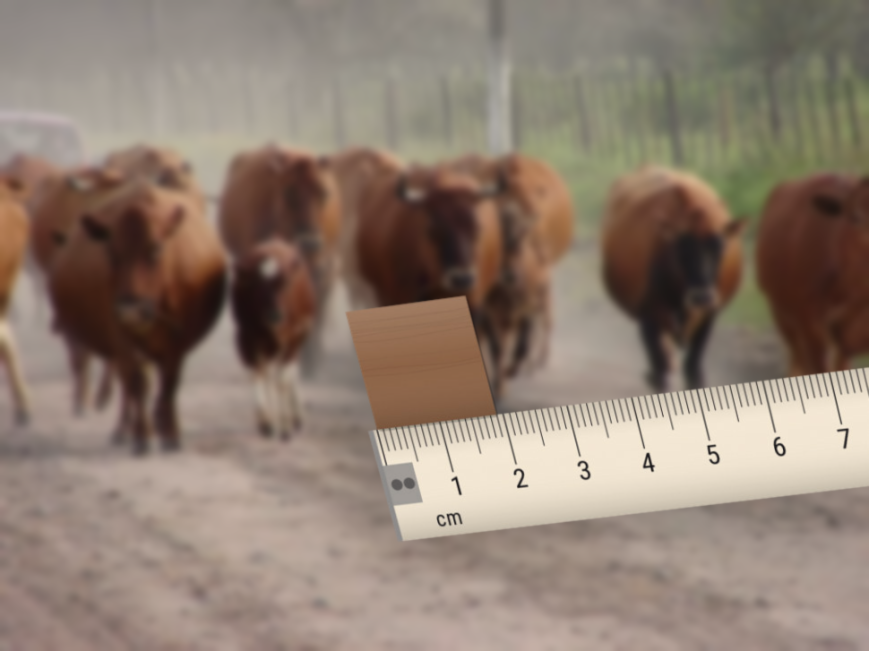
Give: 1.9 cm
